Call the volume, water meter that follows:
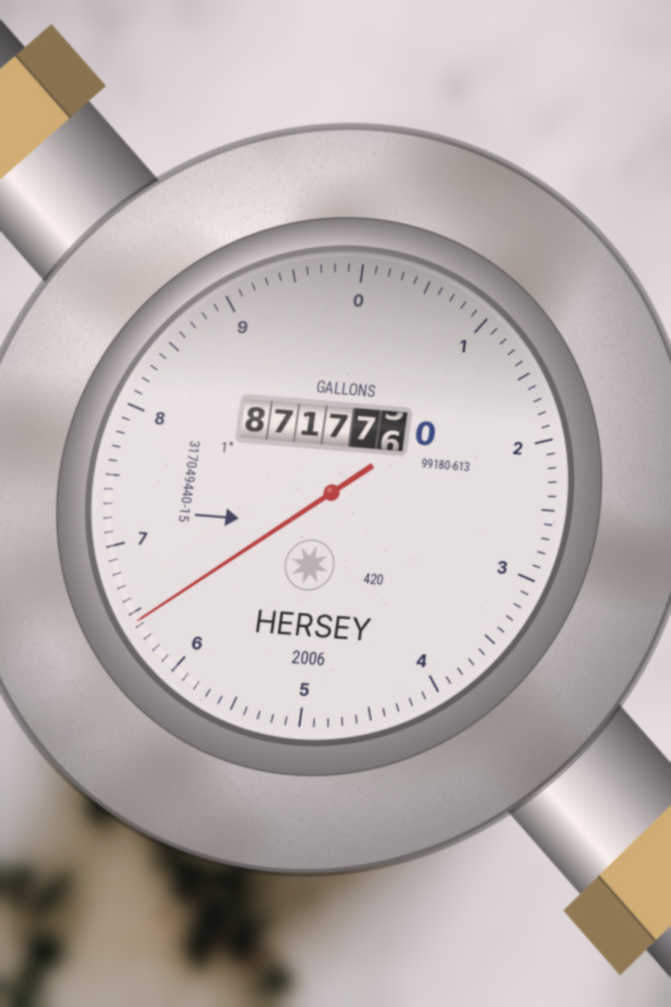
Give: 8717756.4 gal
